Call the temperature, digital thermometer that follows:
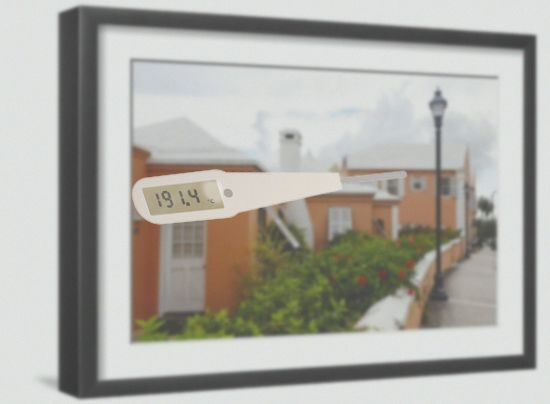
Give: 191.4 °C
